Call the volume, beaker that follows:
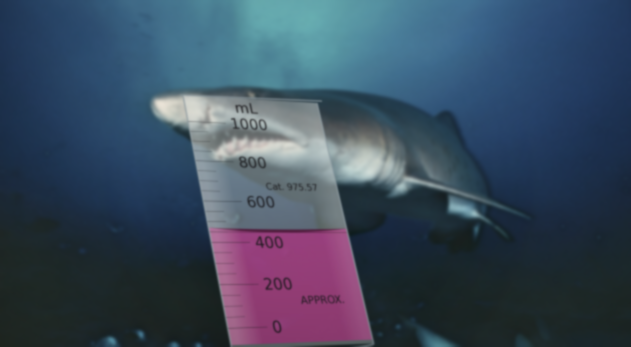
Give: 450 mL
